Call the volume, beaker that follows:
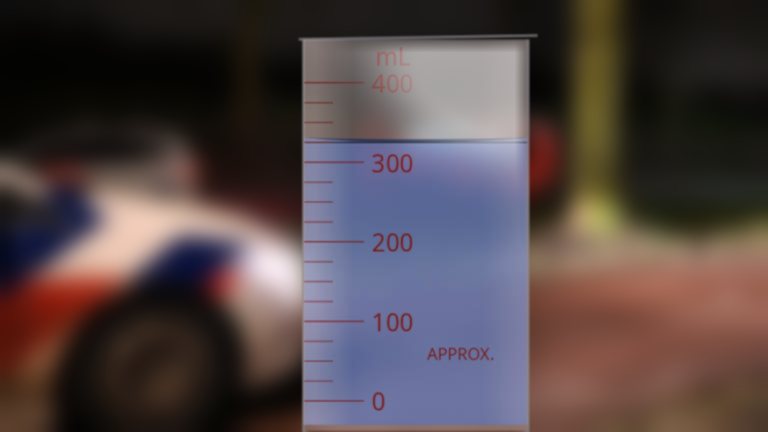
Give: 325 mL
